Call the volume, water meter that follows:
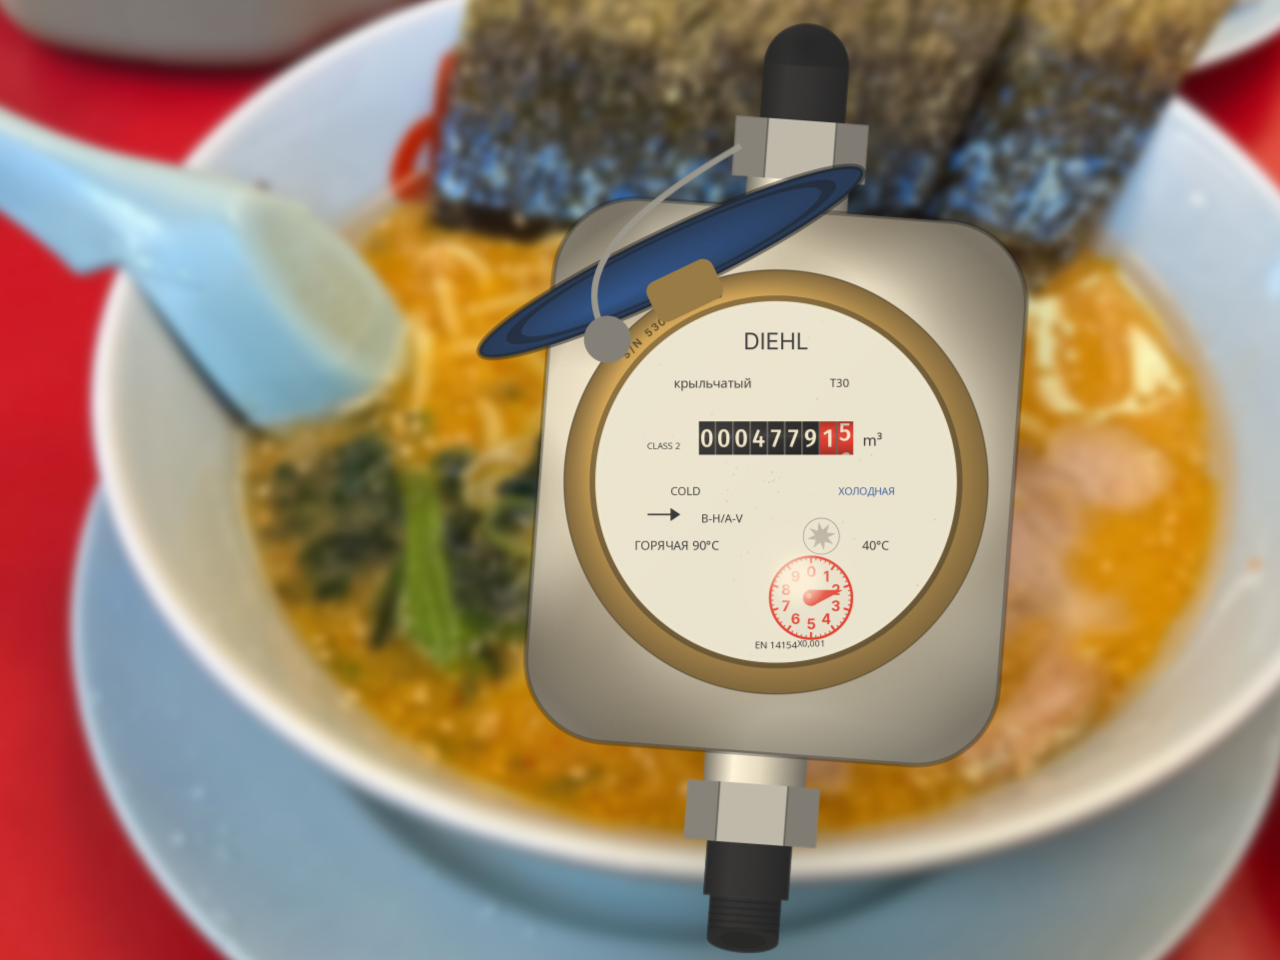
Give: 4779.152 m³
